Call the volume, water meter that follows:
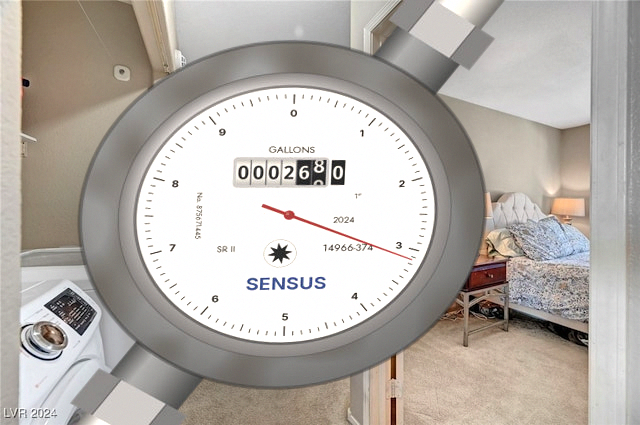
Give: 2683.1 gal
